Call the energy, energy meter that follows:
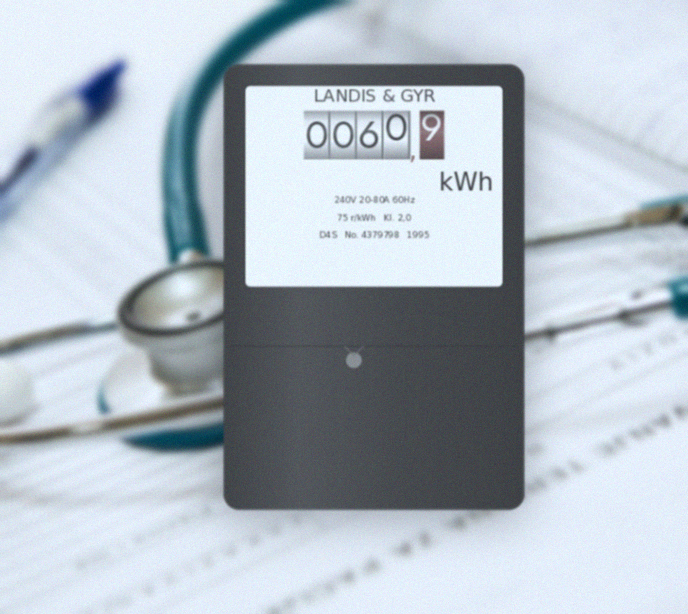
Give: 60.9 kWh
